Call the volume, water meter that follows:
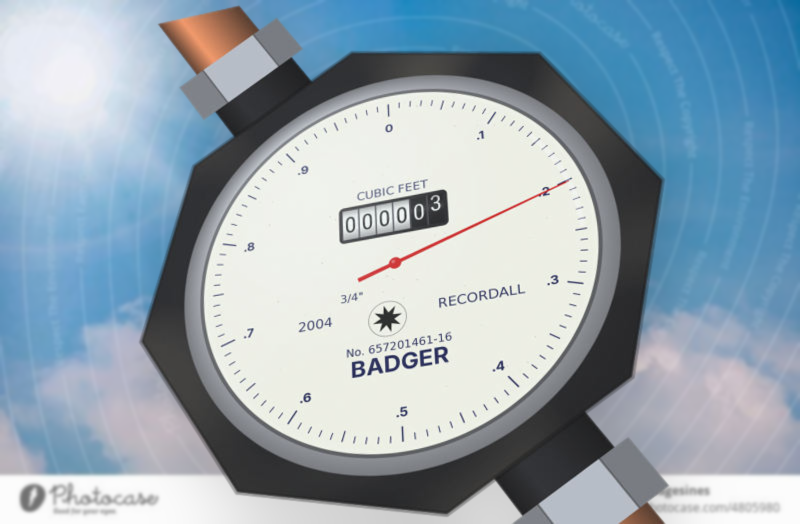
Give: 3.20 ft³
